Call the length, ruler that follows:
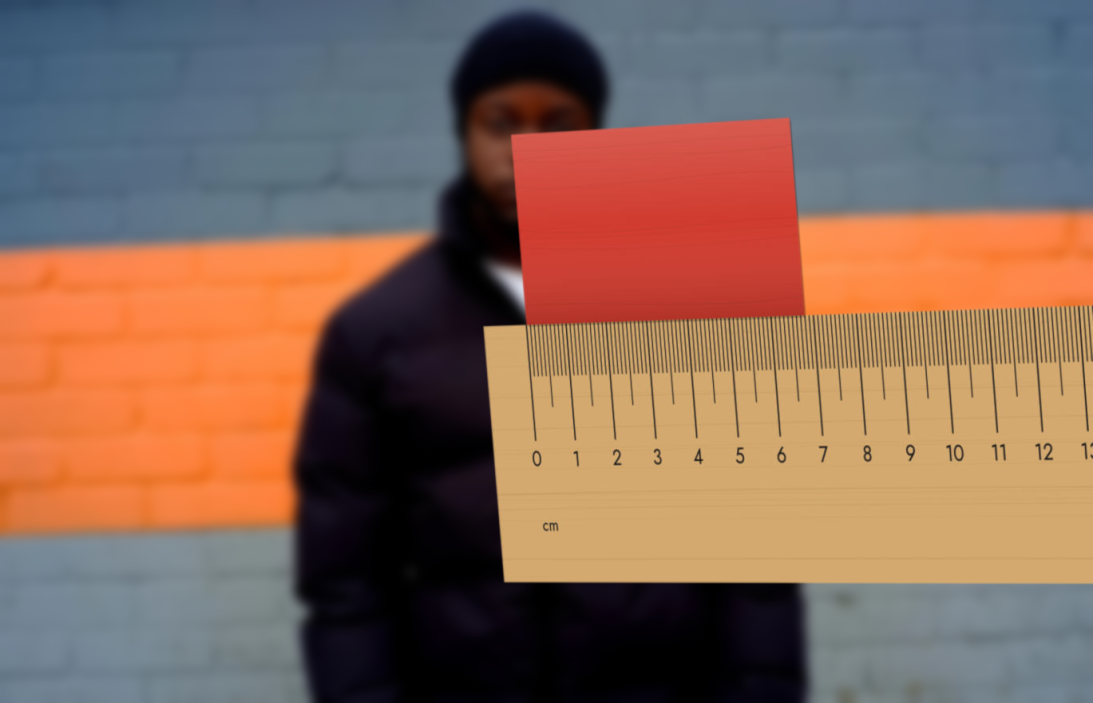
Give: 6.8 cm
